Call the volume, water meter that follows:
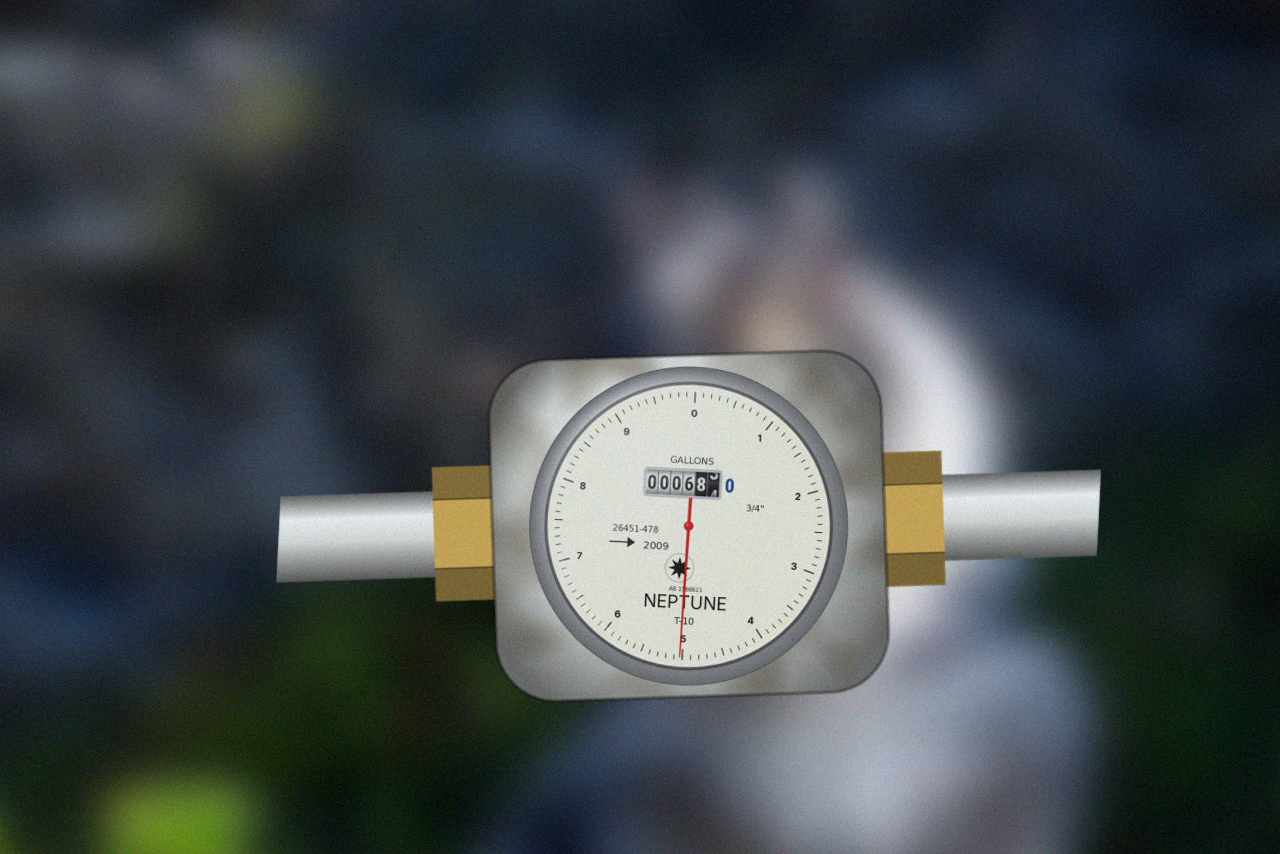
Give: 6835.0 gal
